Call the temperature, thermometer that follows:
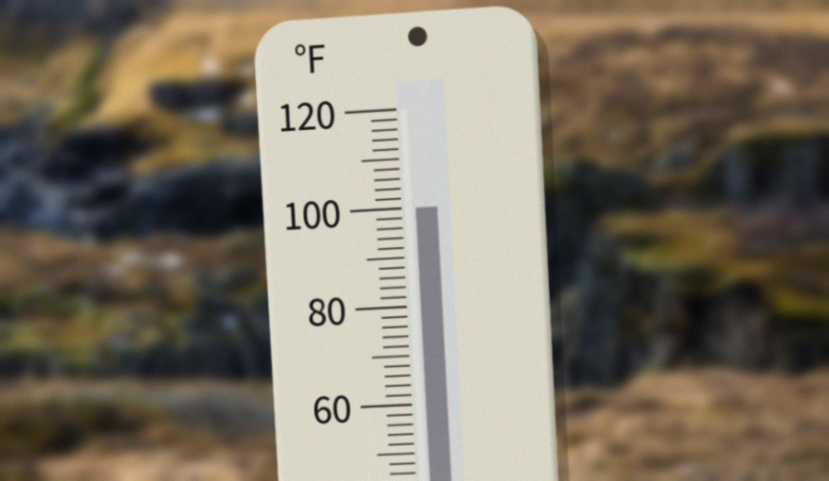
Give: 100 °F
